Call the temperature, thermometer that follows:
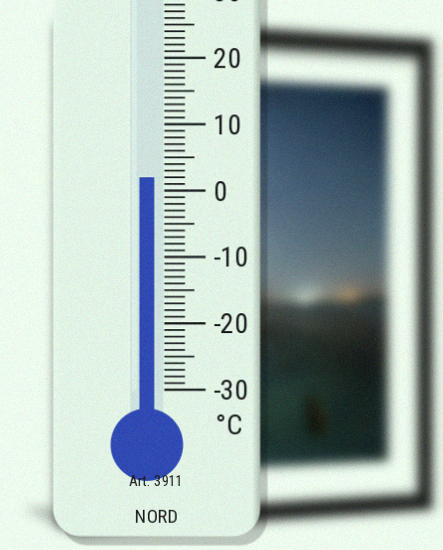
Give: 2 °C
